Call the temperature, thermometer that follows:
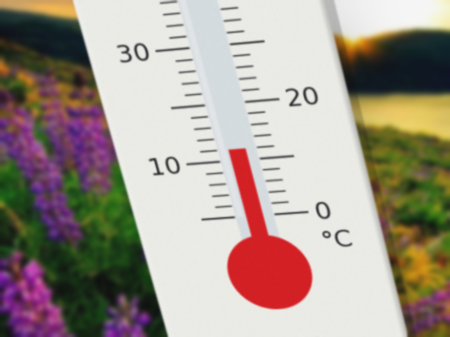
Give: 12 °C
